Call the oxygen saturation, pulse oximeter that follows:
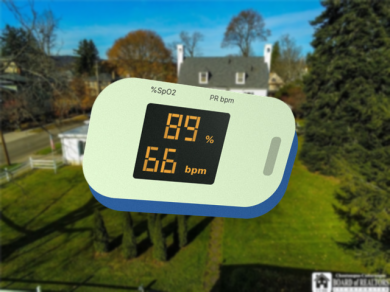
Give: 89 %
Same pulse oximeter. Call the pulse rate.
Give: 66 bpm
